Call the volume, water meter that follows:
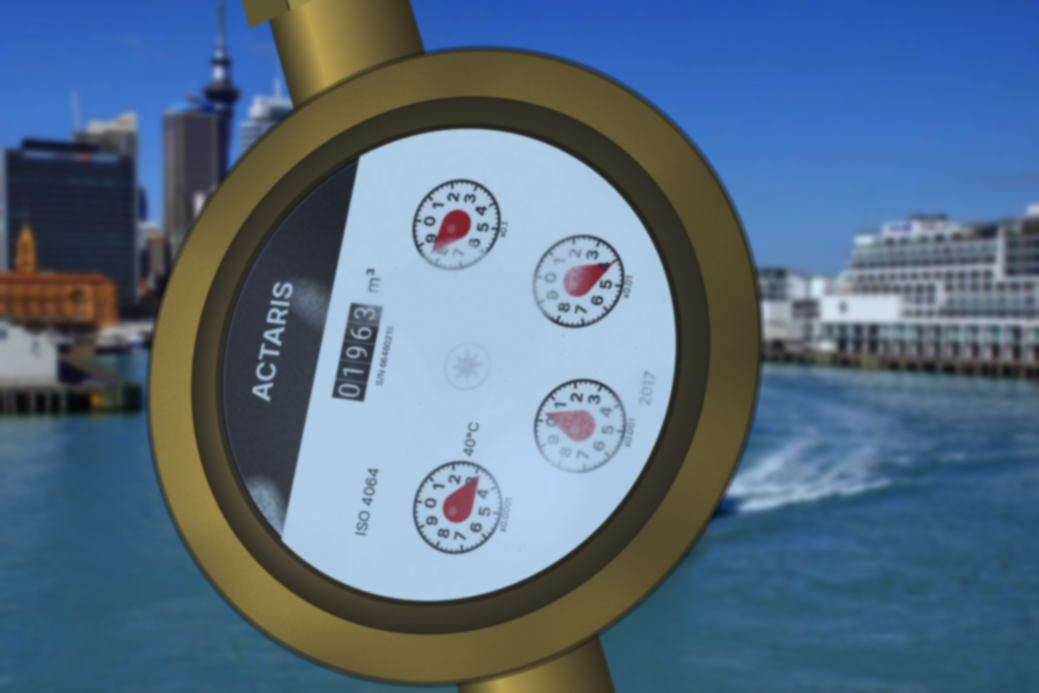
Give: 1963.8403 m³
